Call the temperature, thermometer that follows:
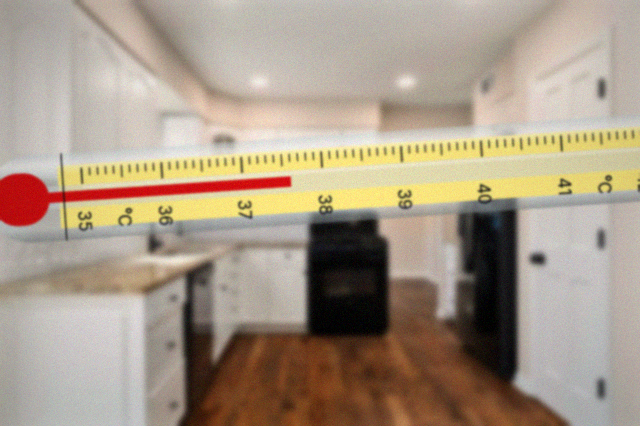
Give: 37.6 °C
